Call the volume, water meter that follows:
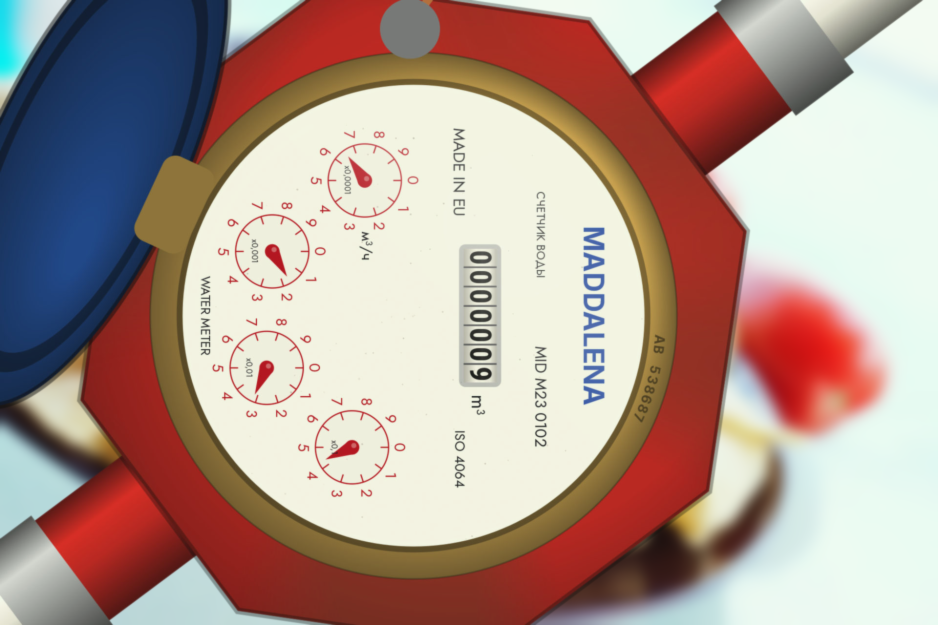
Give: 9.4316 m³
